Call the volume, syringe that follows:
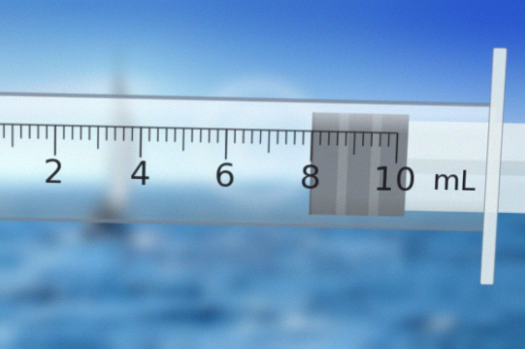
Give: 8 mL
